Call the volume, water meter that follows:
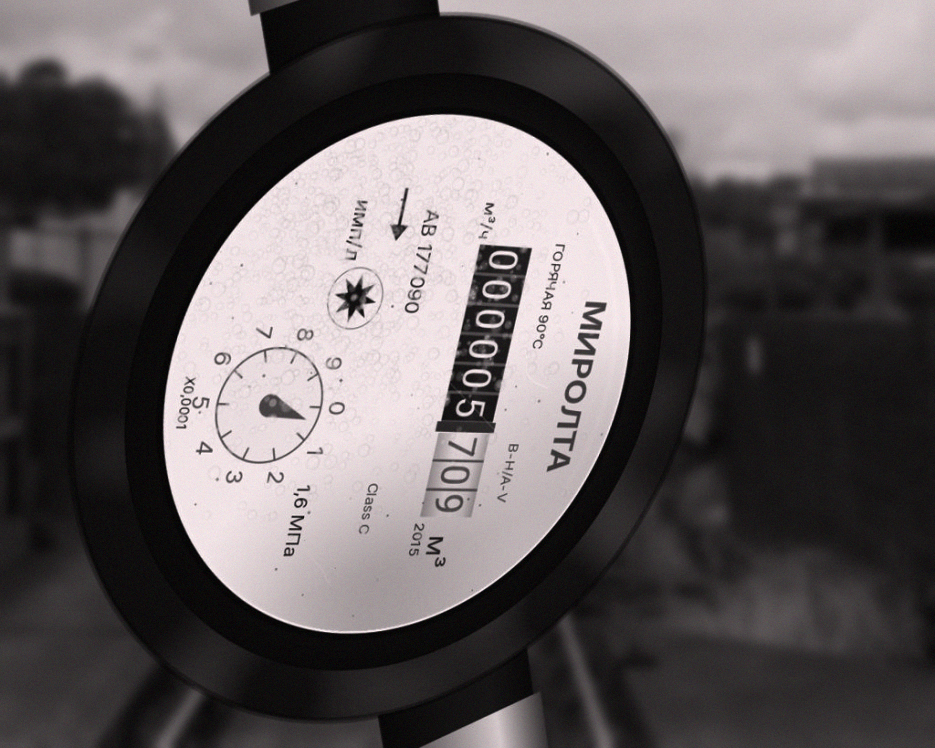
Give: 5.7090 m³
